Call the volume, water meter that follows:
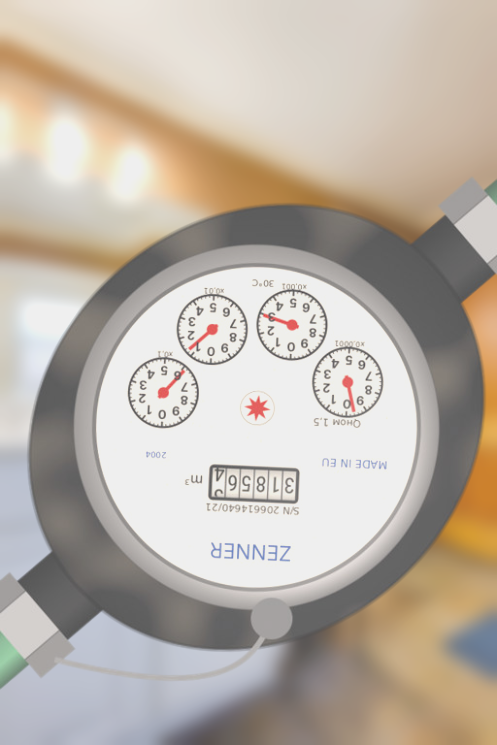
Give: 318563.6129 m³
